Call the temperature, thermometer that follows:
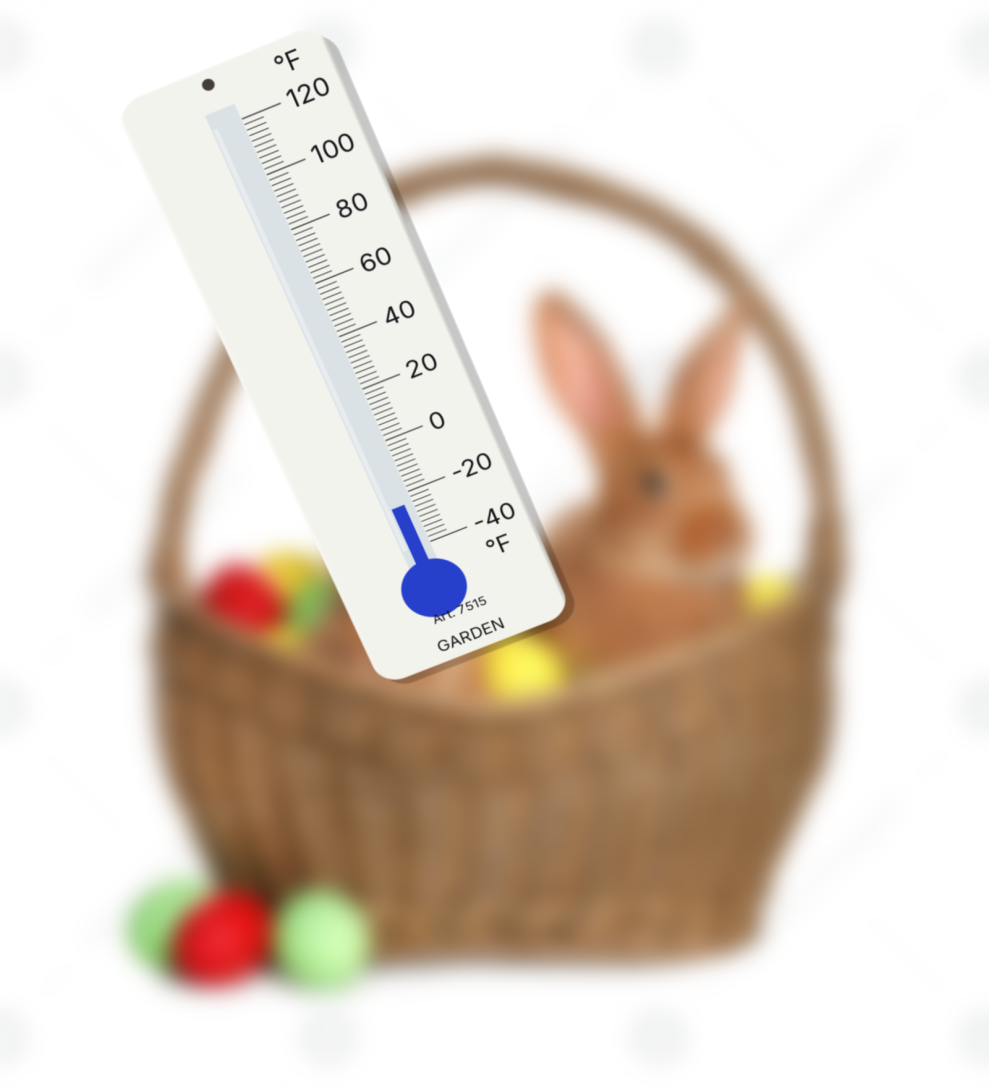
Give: -24 °F
